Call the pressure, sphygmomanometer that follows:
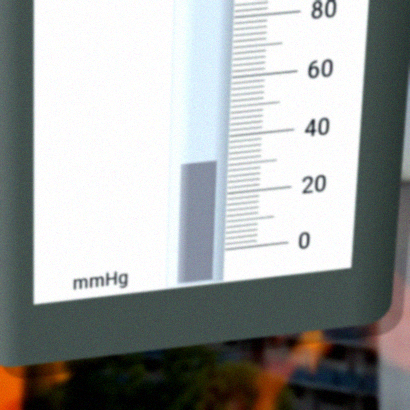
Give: 32 mmHg
